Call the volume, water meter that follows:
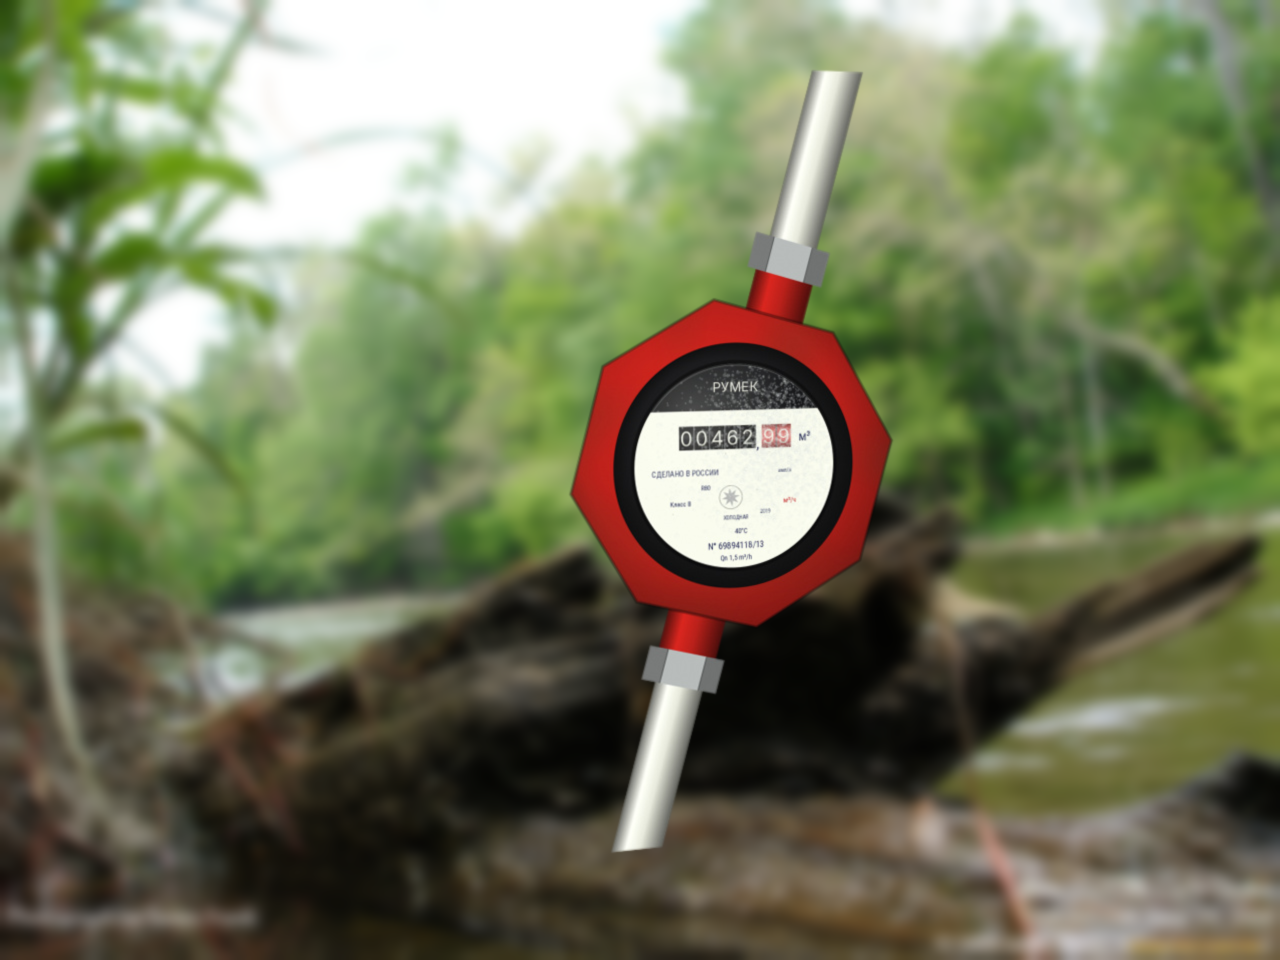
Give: 462.99 m³
